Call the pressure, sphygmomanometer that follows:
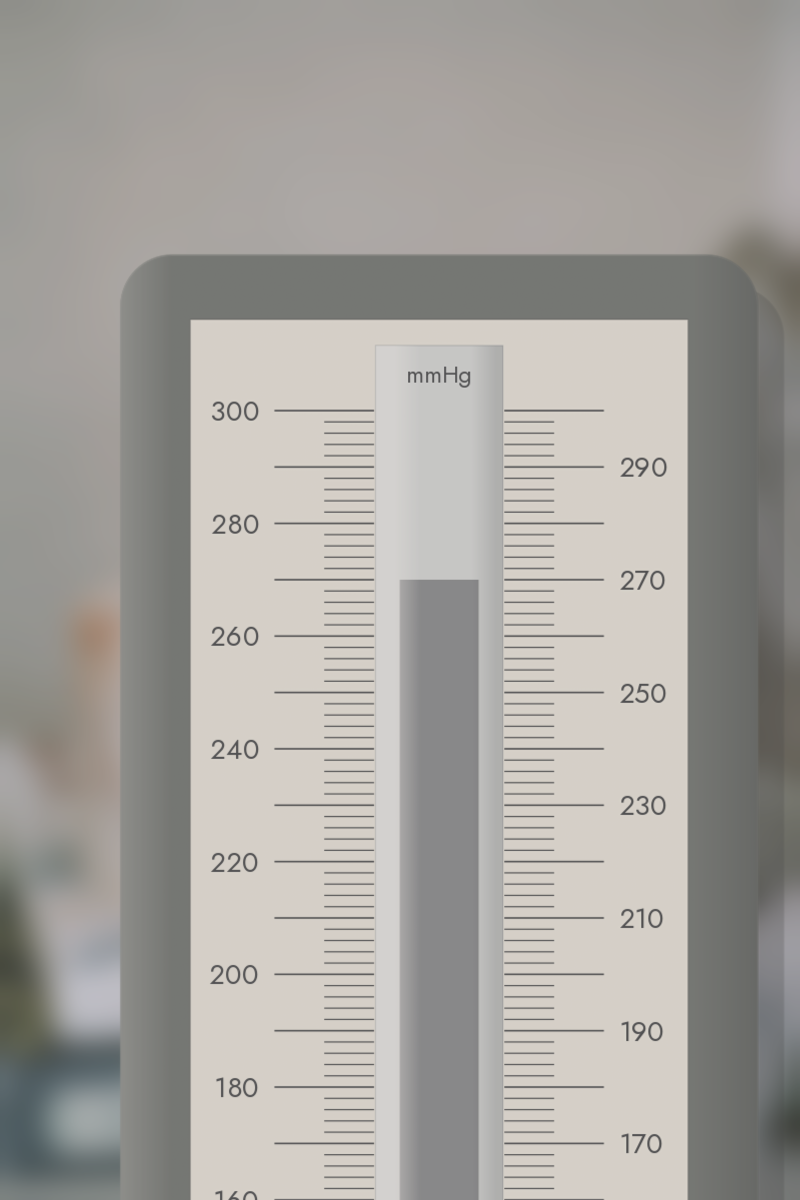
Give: 270 mmHg
